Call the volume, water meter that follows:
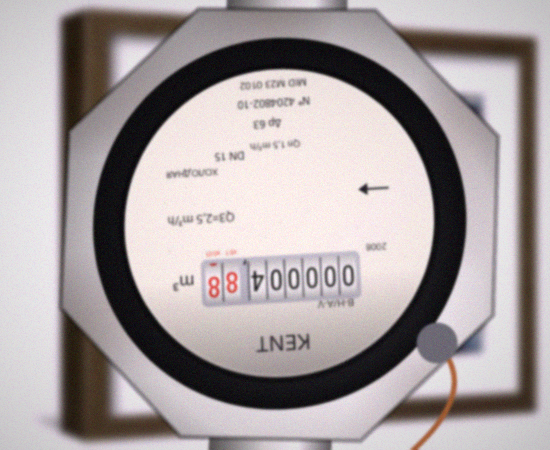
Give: 4.88 m³
